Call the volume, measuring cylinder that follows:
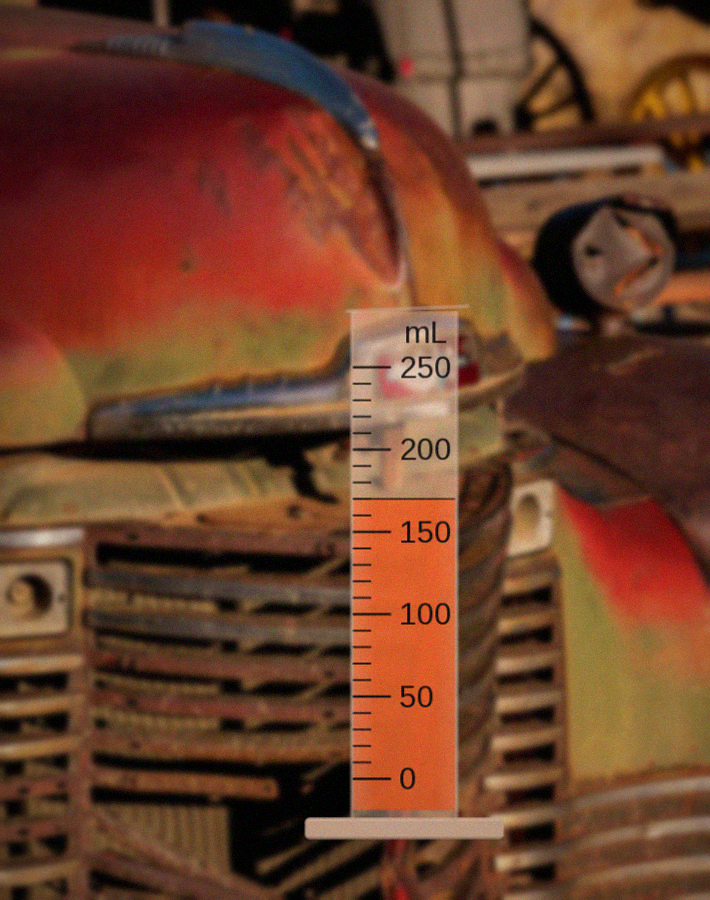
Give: 170 mL
